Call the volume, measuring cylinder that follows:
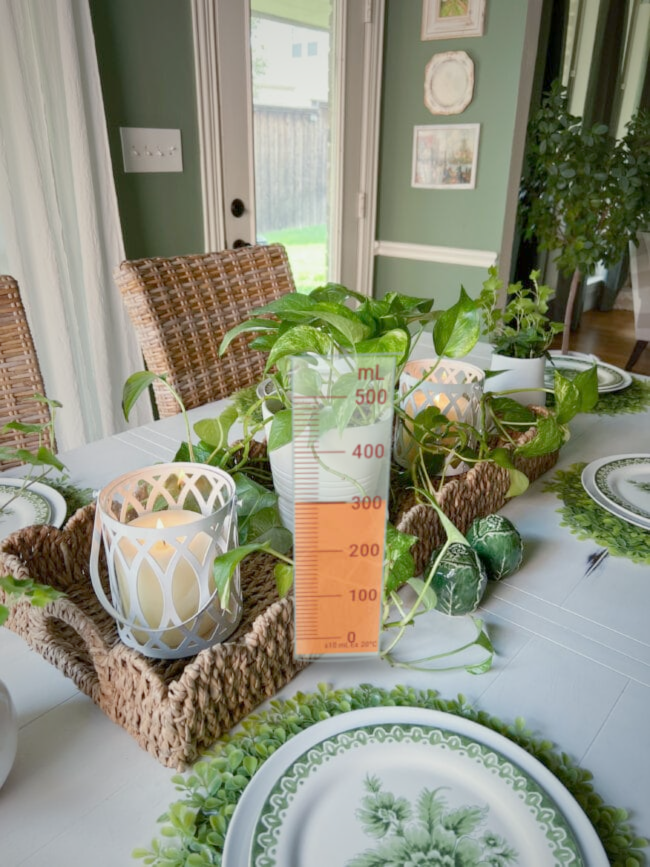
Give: 300 mL
